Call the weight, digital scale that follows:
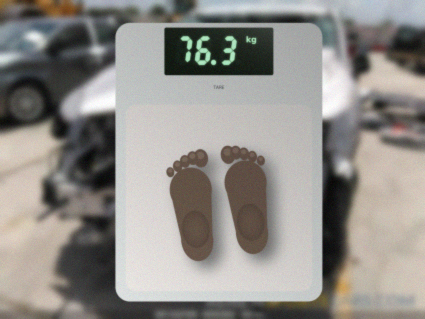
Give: 76.3 kg
